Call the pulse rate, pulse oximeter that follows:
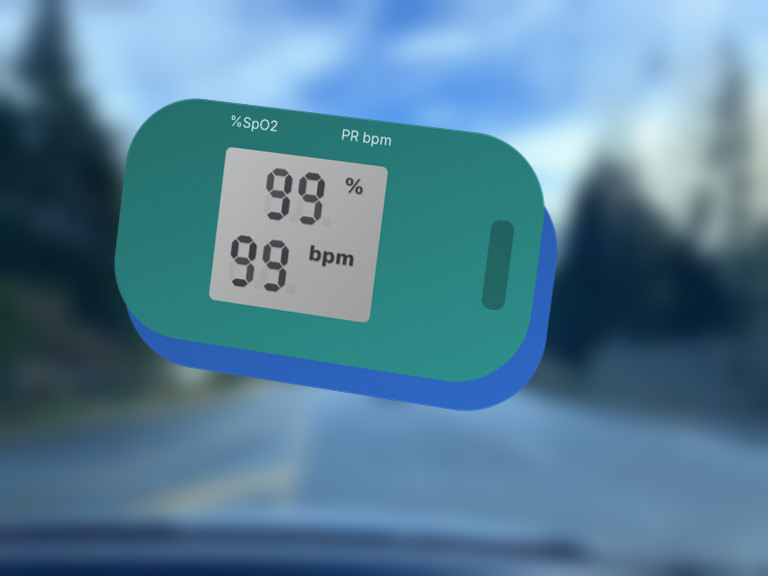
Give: 99 bpm
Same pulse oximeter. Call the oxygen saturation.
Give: 99 %
